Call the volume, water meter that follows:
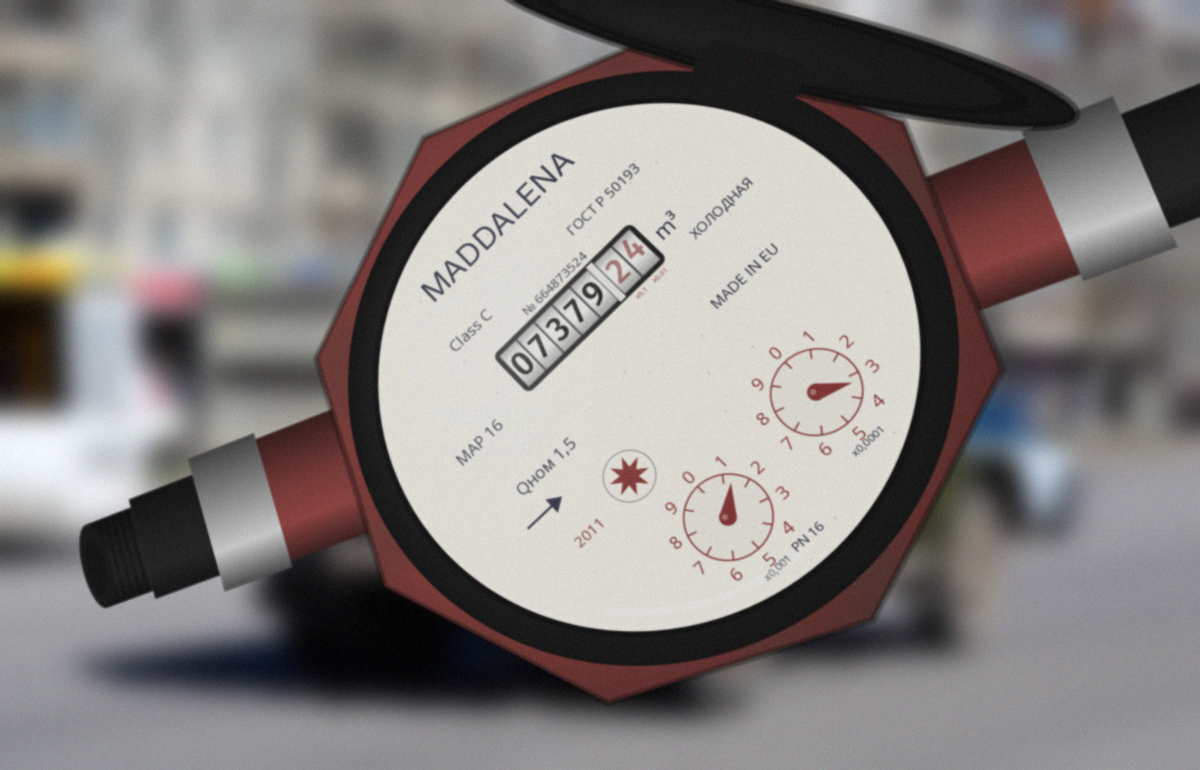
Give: 7379.2413 m³
